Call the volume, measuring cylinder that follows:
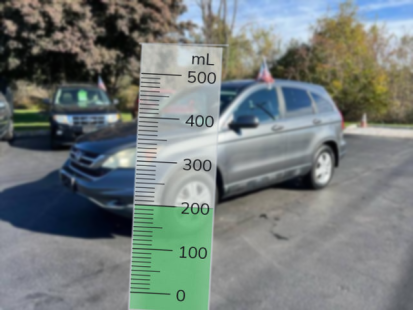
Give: 200 mL
